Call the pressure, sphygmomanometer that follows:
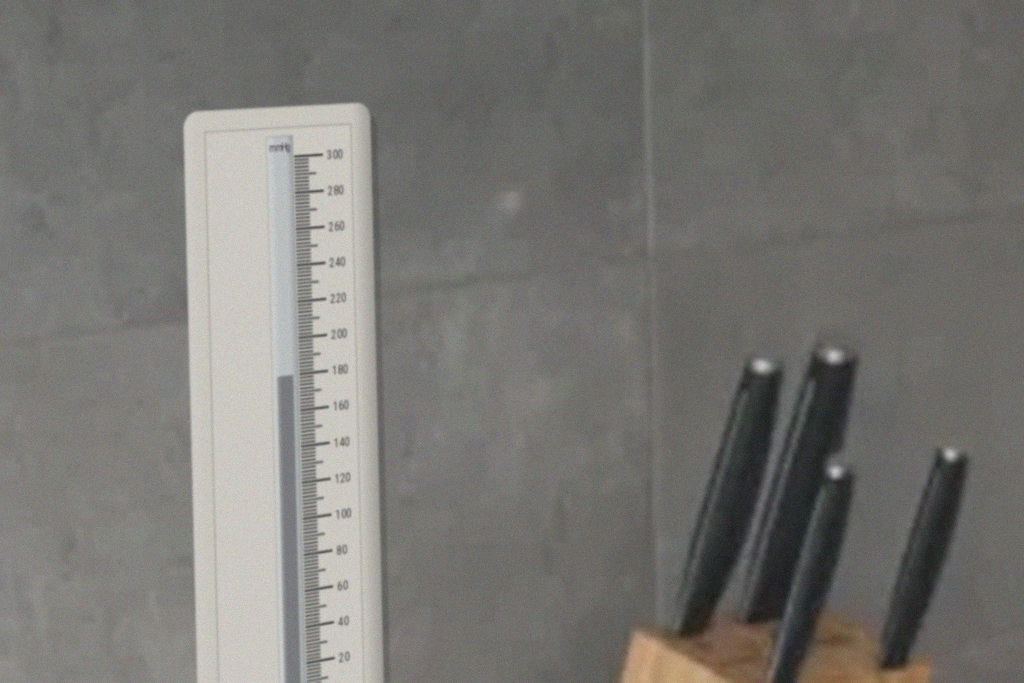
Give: 180 mmHg
